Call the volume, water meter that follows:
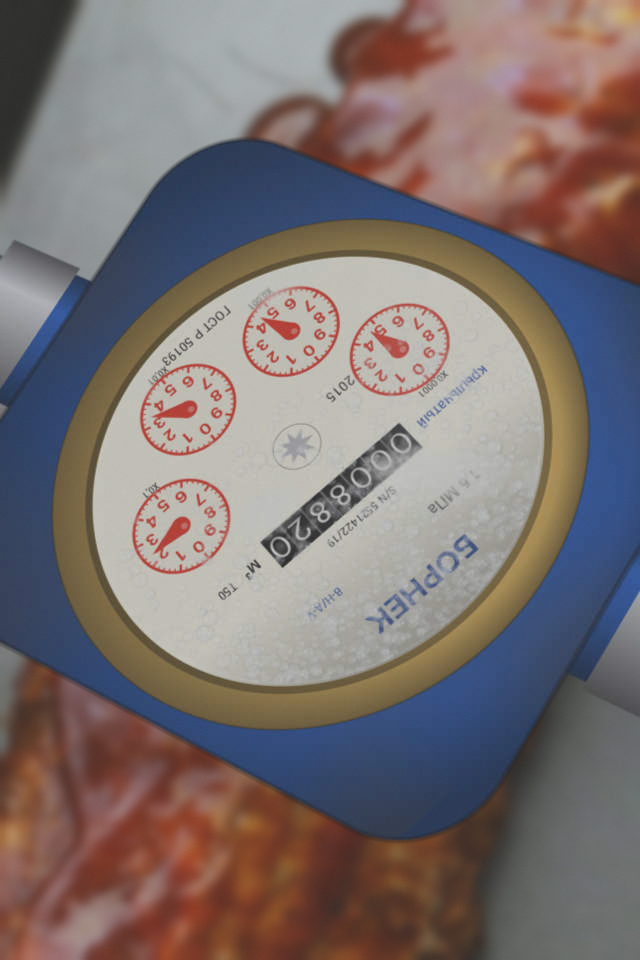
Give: 8820.2344 m³
